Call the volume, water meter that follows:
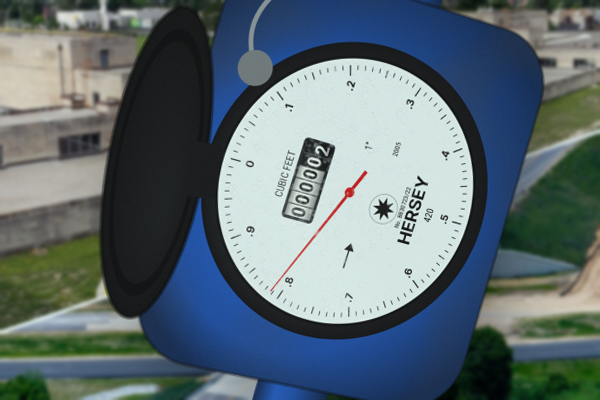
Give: 1.81 ft³
